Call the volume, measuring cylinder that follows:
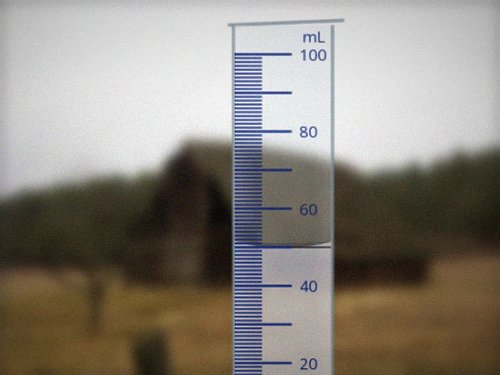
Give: 50 mL
